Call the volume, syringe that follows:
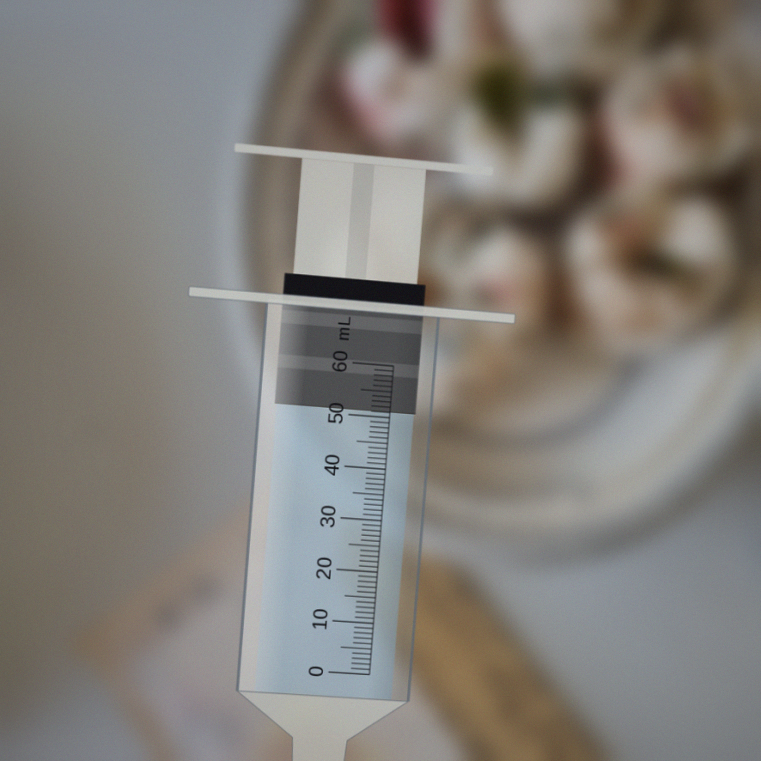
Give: 51 mL
